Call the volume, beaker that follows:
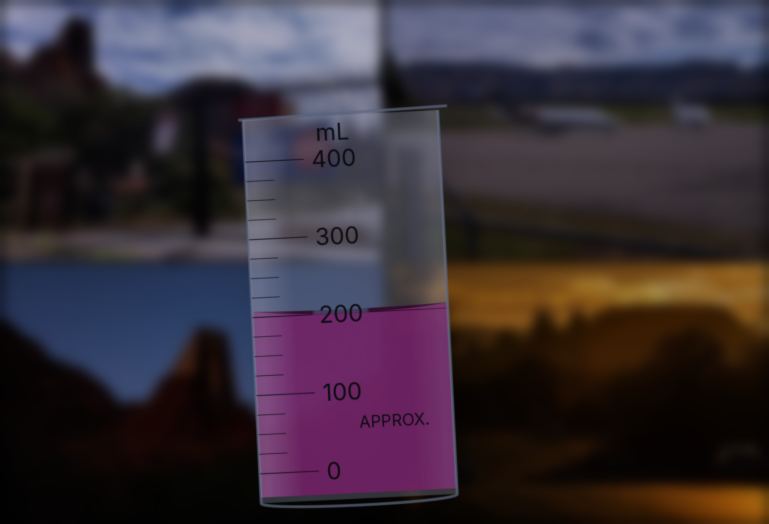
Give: 200 mL
